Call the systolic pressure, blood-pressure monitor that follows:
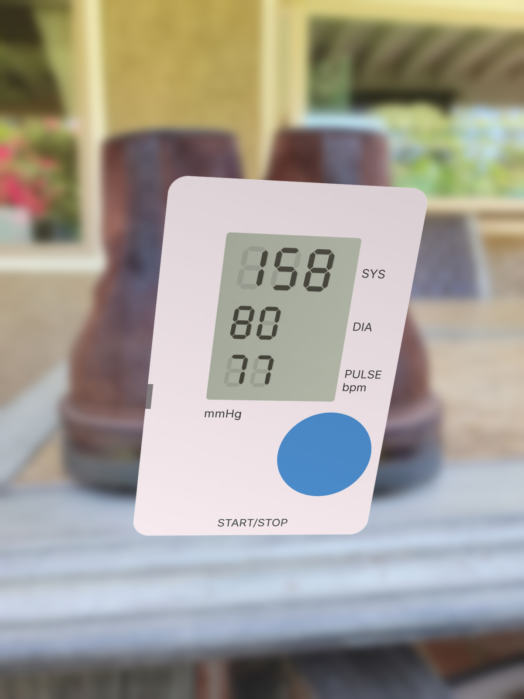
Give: 158 mmHg
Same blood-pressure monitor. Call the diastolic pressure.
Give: 80 mmHg
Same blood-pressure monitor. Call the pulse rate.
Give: 77 bpm
